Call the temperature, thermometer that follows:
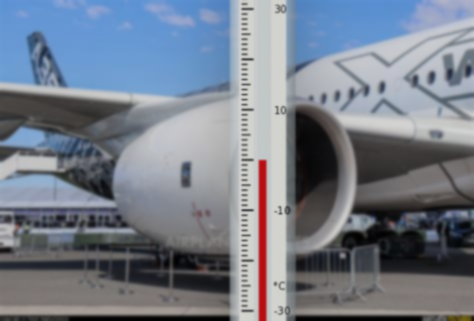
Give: 0 °C
